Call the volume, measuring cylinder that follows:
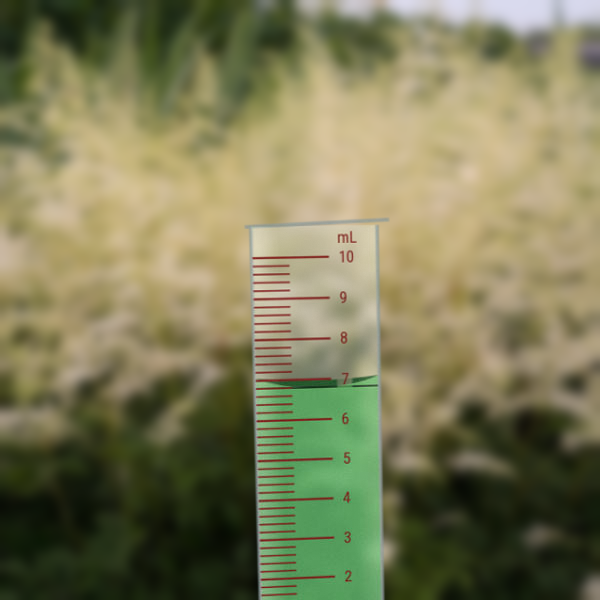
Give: 6.8 mL
